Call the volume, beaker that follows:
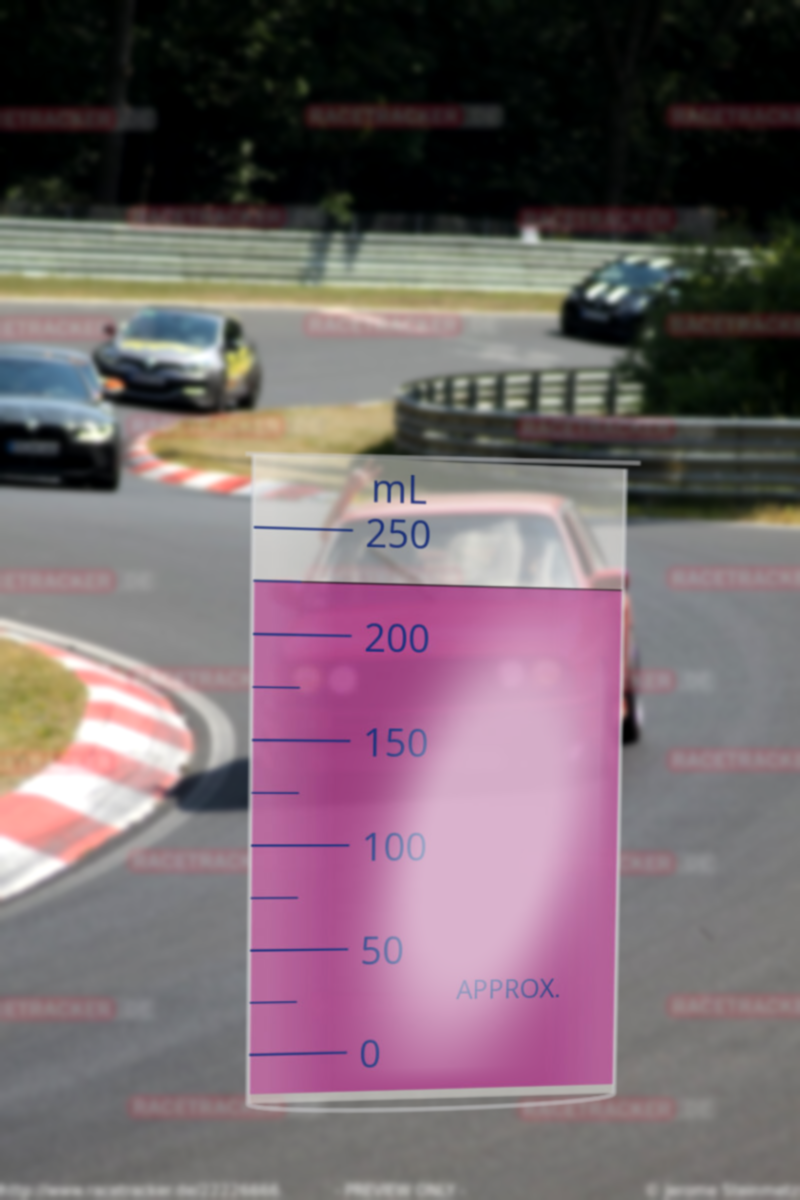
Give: 225 mL
